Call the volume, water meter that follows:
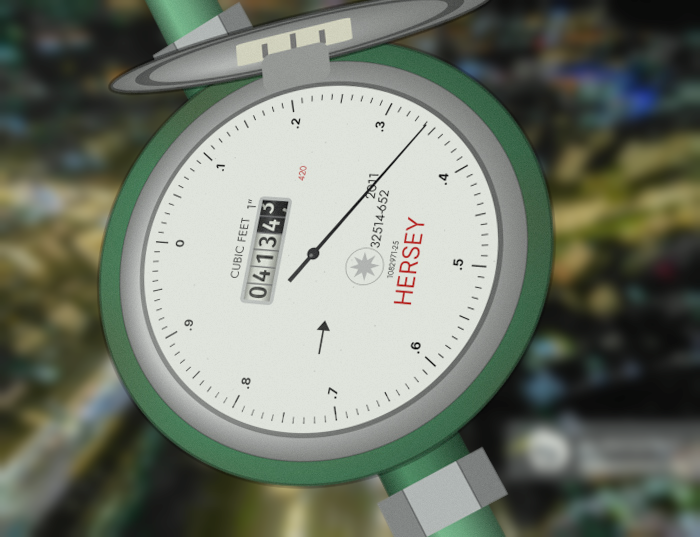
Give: 41343.34 ft³
